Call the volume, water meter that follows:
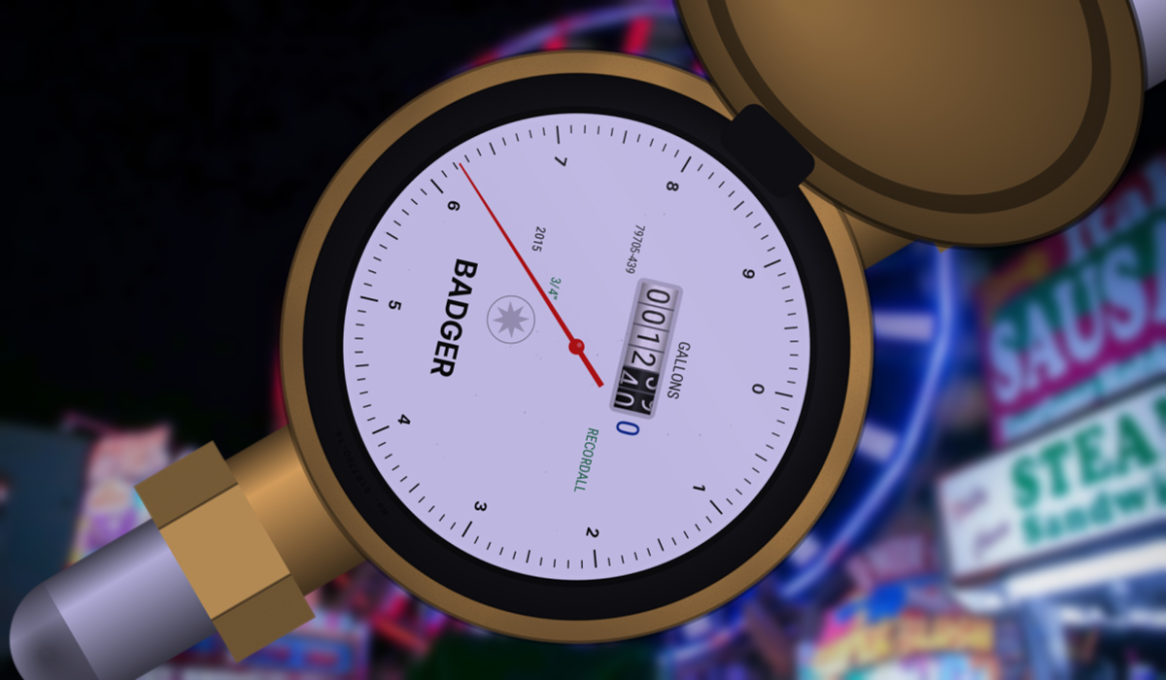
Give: 12396.2 gal
